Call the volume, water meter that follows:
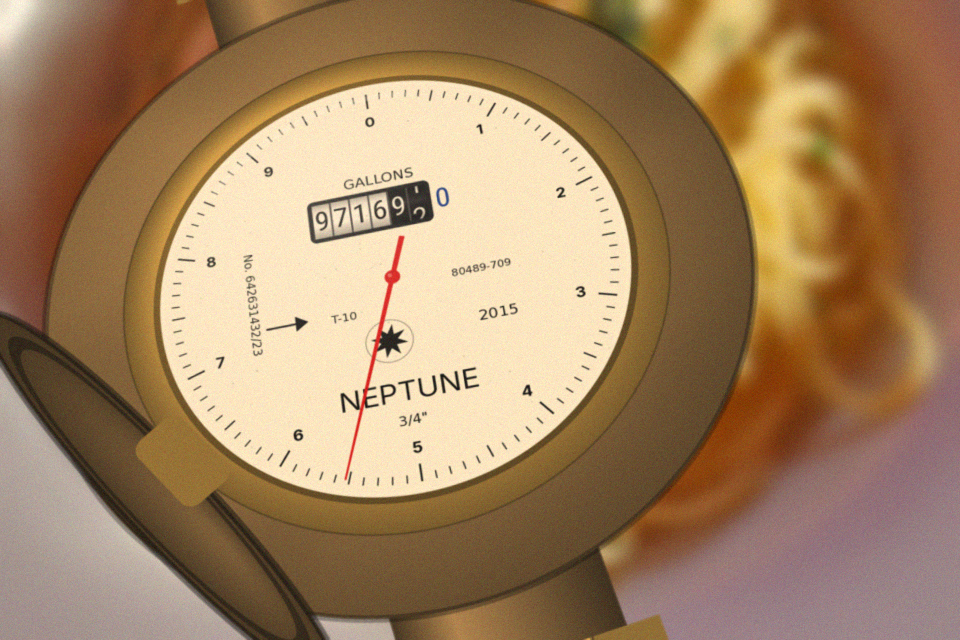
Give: 9716915.5 gal
